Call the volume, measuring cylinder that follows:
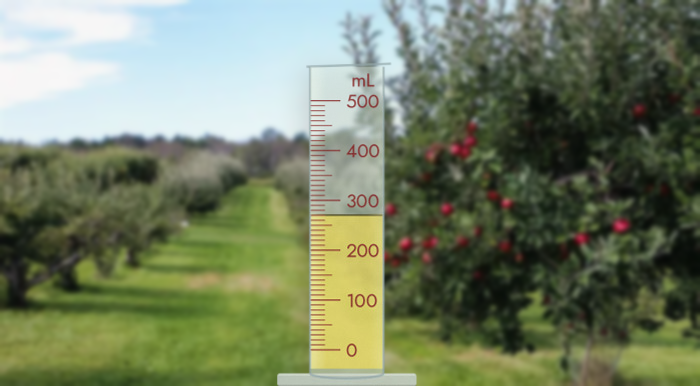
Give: 270 mL
